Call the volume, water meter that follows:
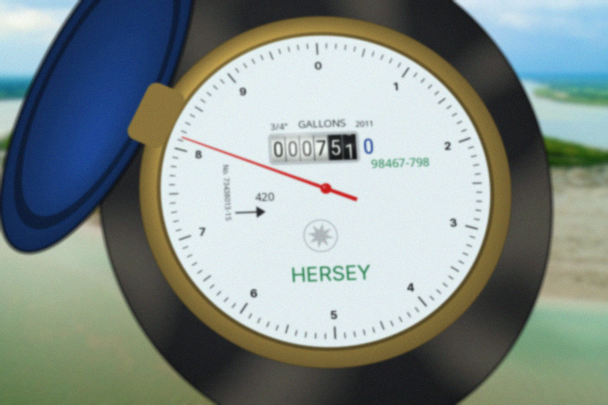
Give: 7508.1 gal
